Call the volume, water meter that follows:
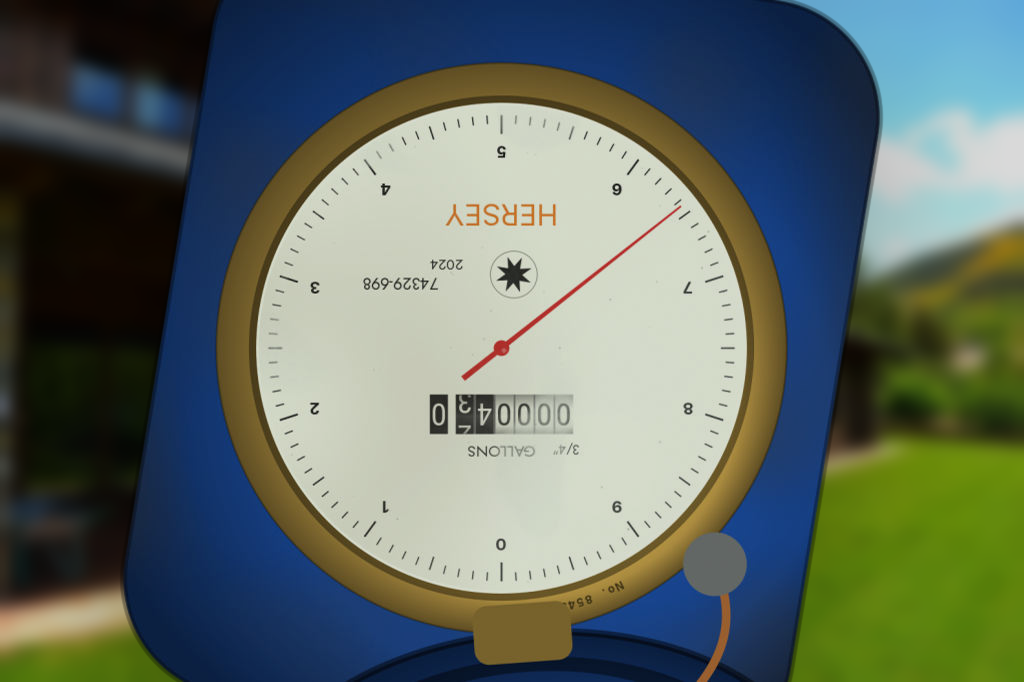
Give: 426.4 gal
